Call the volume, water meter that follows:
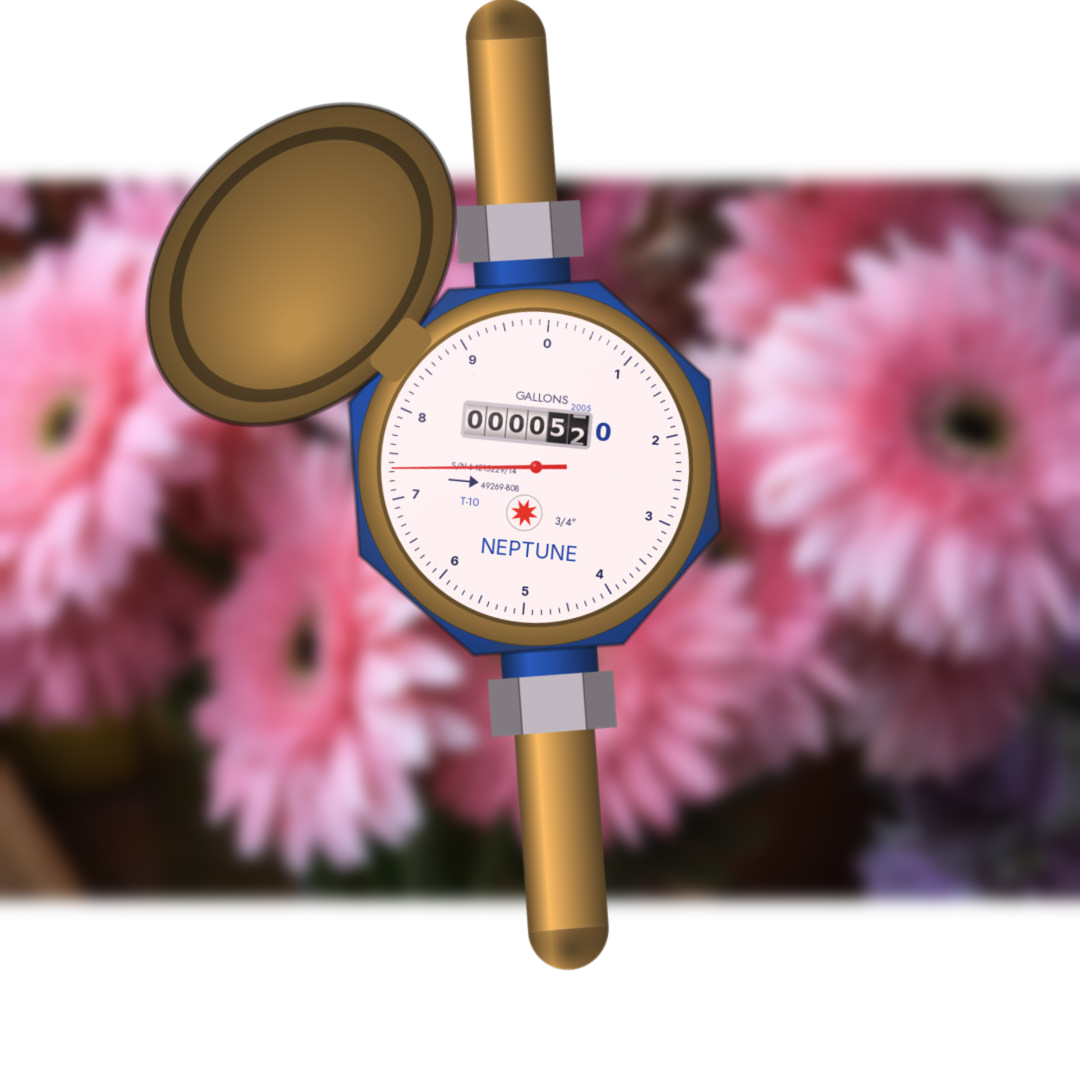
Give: 517.3 gal
